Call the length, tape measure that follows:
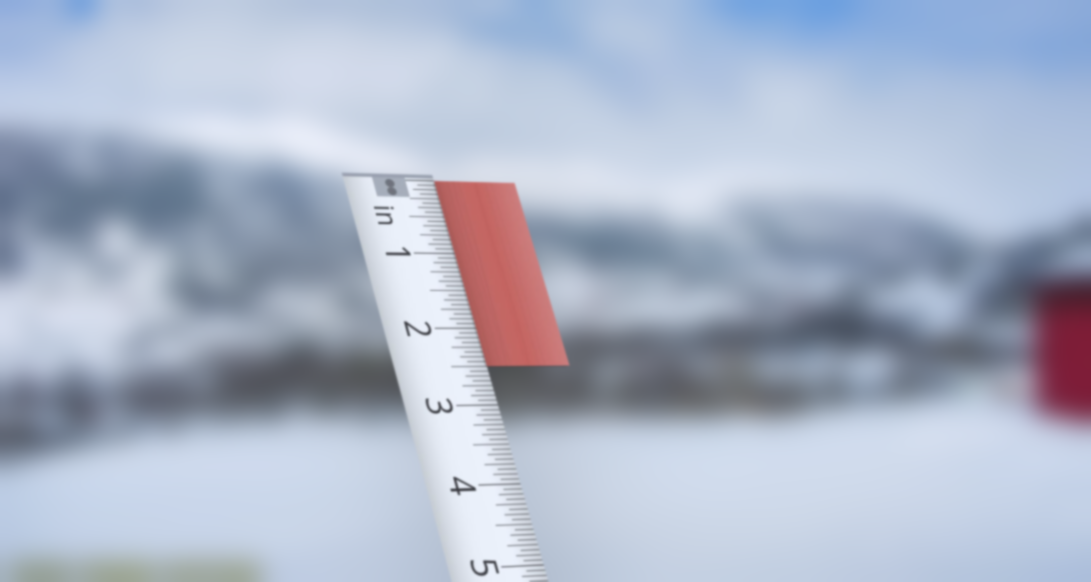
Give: 2.5 in
